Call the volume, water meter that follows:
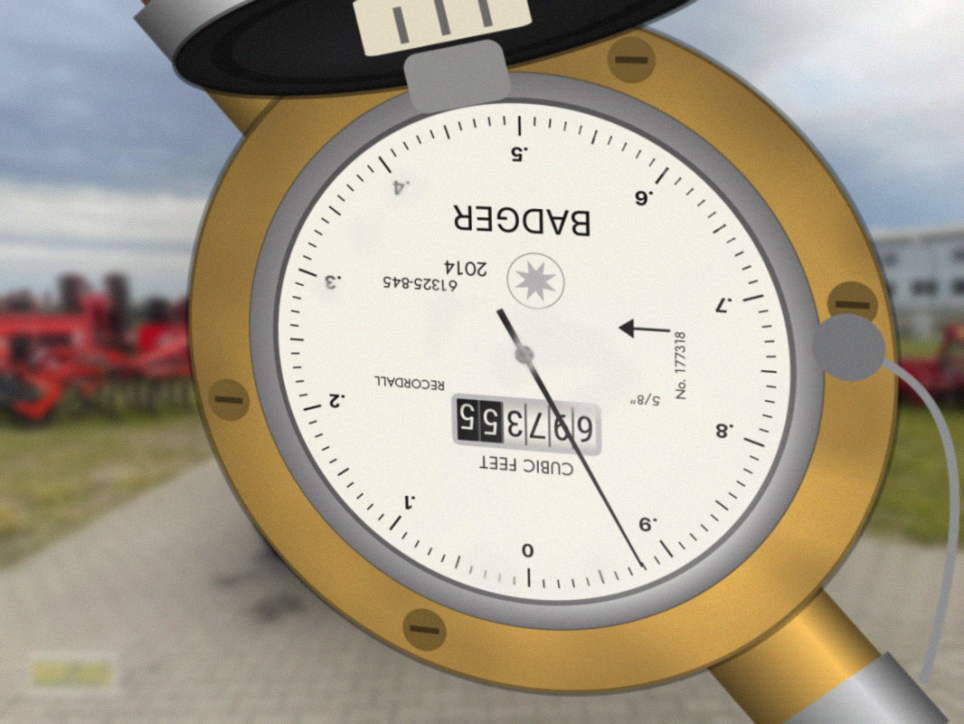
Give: 697354.92 ft³
